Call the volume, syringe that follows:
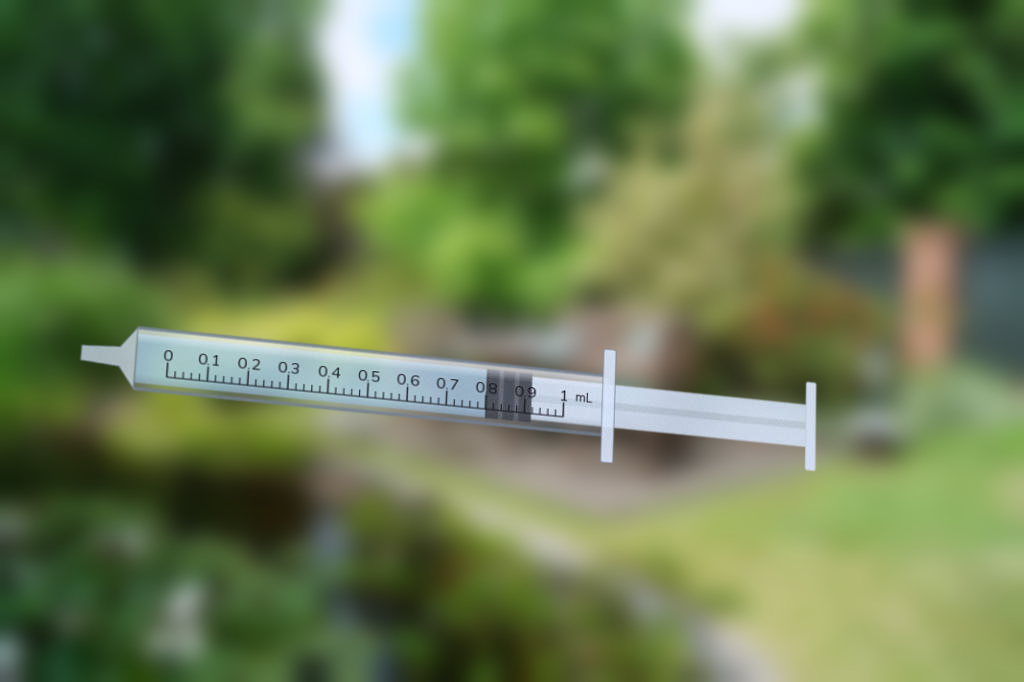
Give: 0.8 mL
